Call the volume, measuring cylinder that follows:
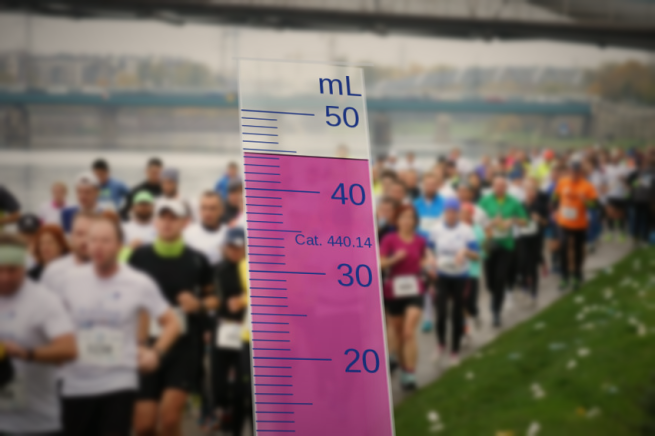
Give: 44.5 mL
